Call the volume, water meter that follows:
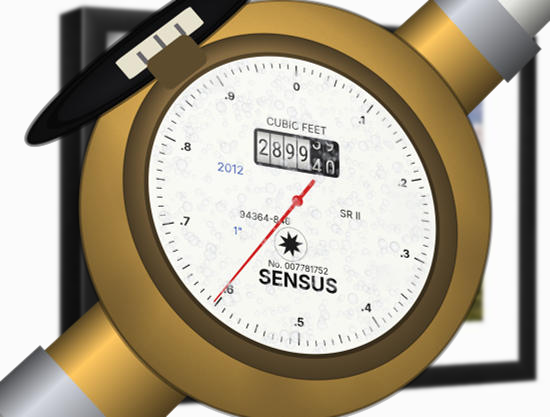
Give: 289939.60 ft³
